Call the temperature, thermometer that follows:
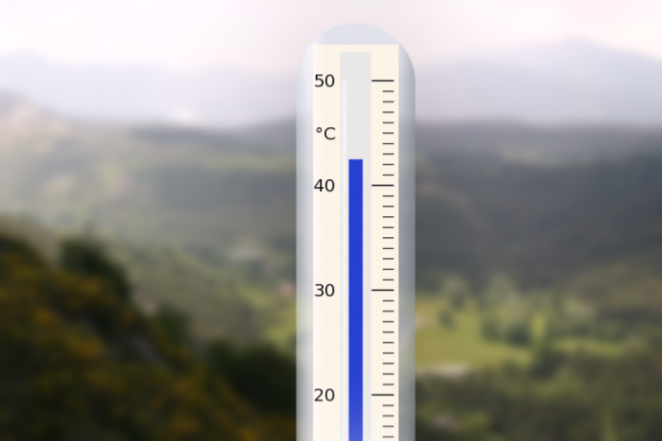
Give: 42.5 °C
